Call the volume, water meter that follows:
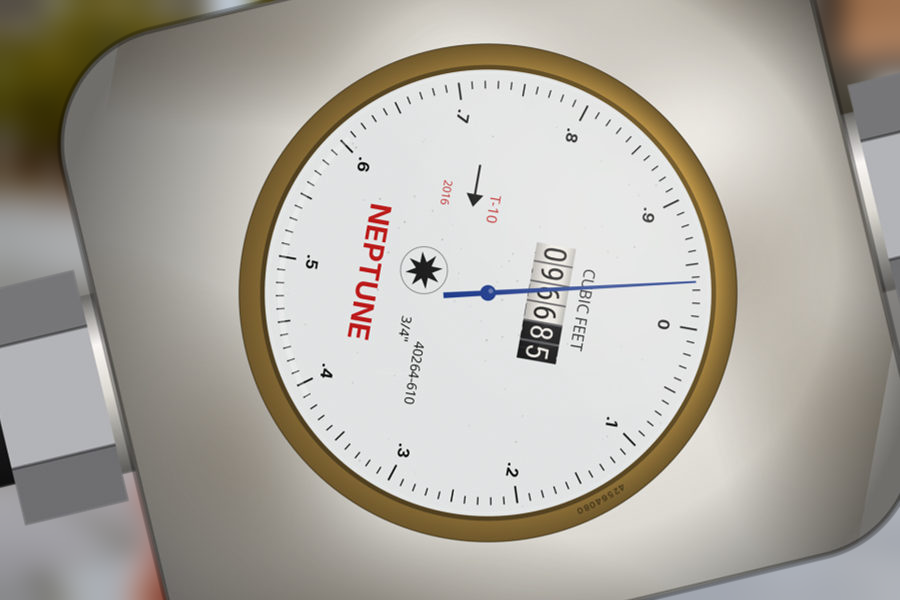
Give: 96684.96 ft³
